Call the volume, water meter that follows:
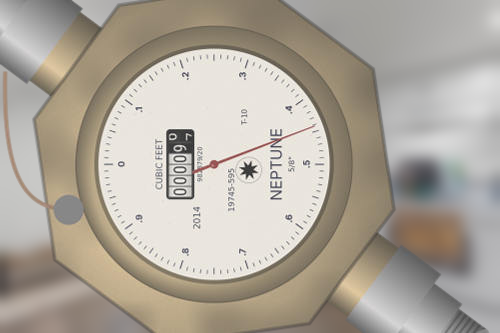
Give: 96.44 ft³
